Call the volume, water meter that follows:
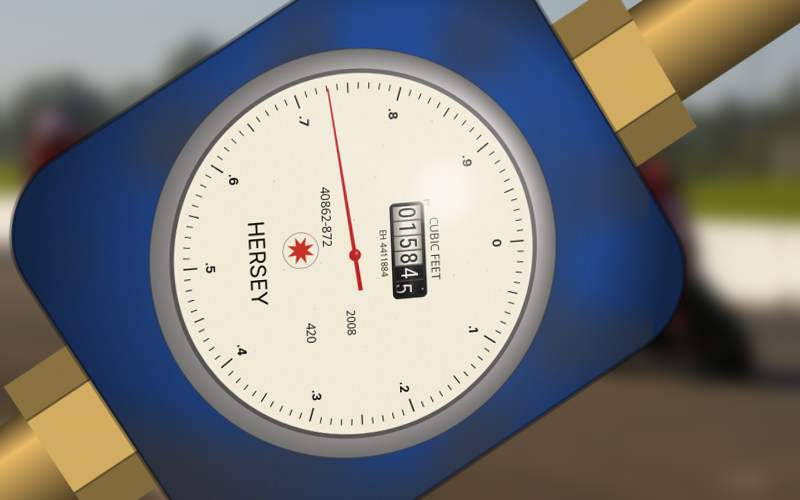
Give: 15844.73 ft³
